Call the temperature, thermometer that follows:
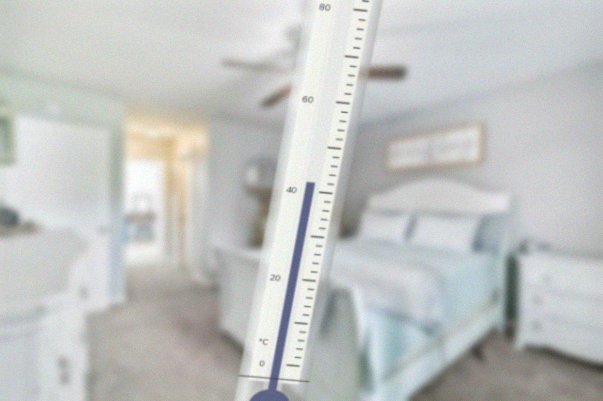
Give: 42 °C
